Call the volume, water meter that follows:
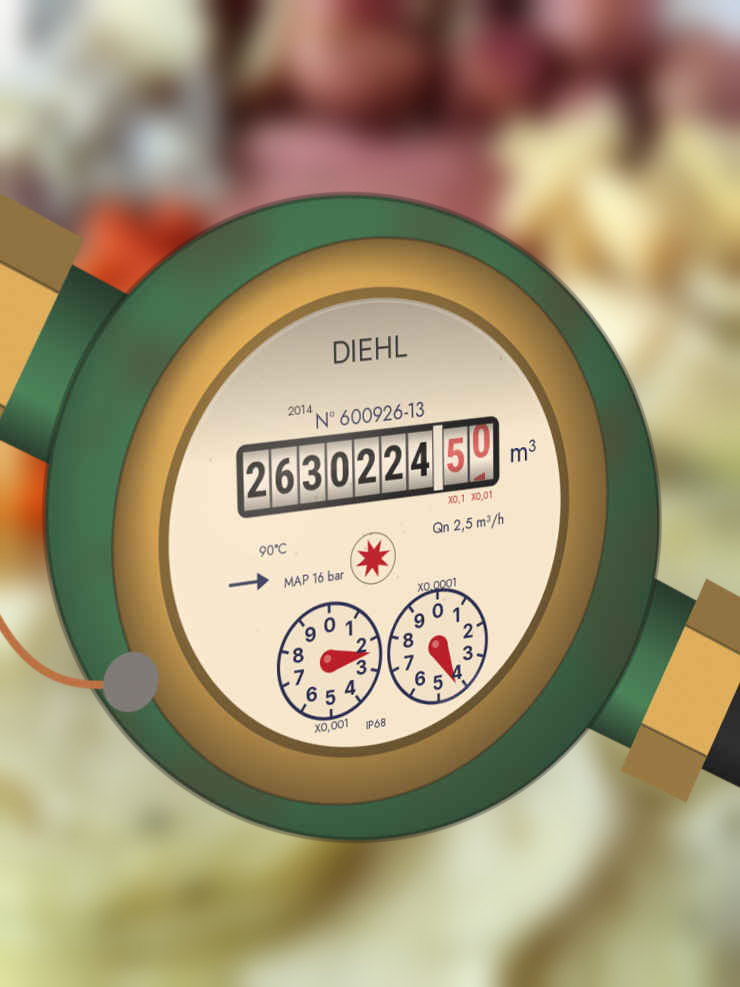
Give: 2630224.5024 m³
